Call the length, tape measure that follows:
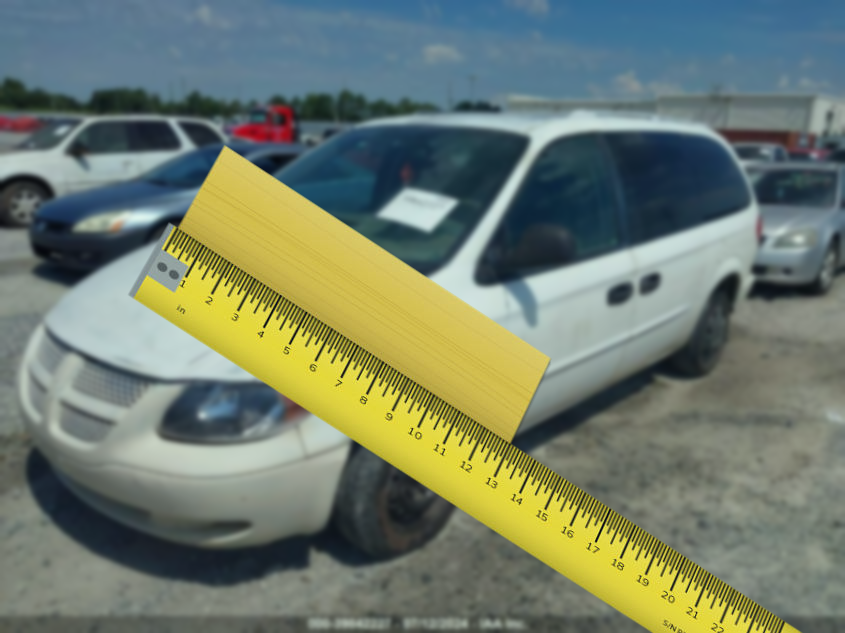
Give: 13 in
